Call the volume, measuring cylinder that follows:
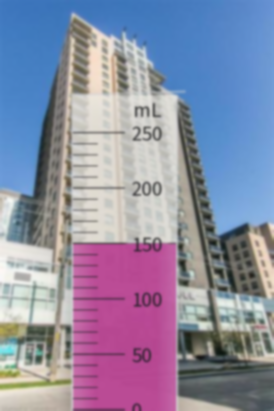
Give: 150 mL
